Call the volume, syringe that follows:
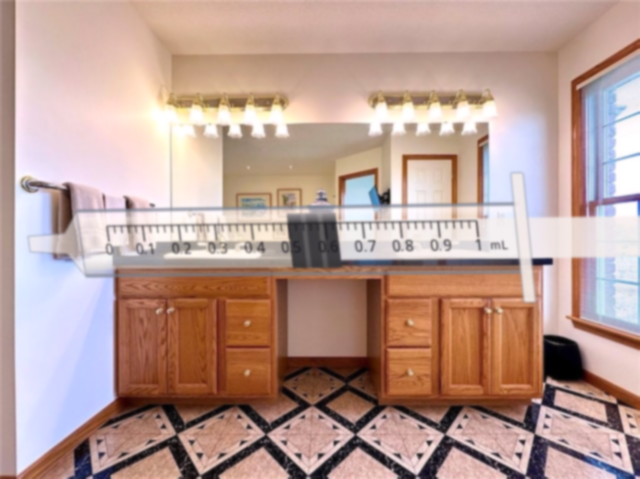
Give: 0.5 mL
